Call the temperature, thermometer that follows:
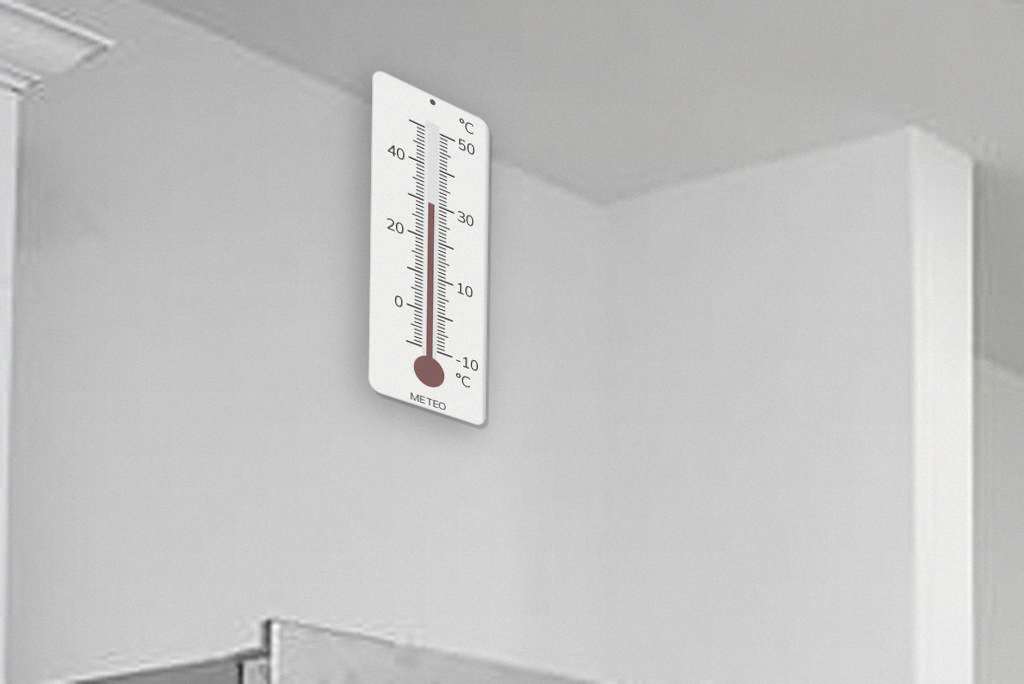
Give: 30 °C
